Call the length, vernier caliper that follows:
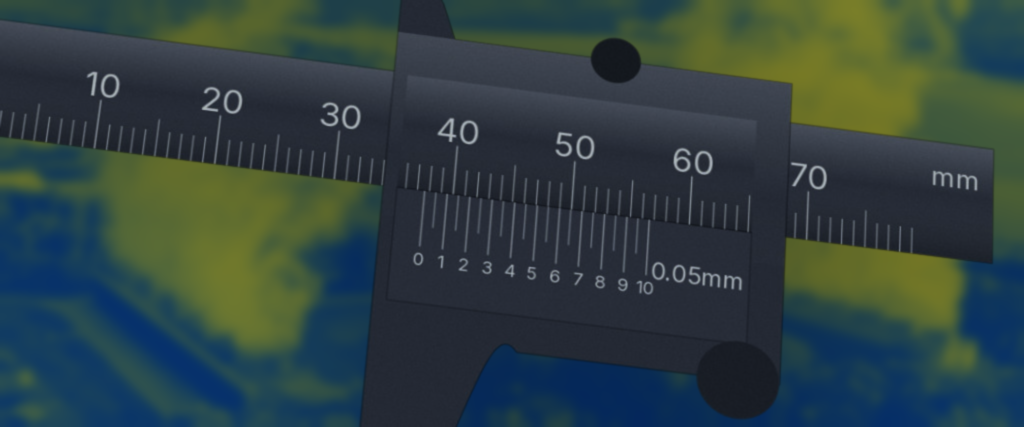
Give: 37.6 mm
